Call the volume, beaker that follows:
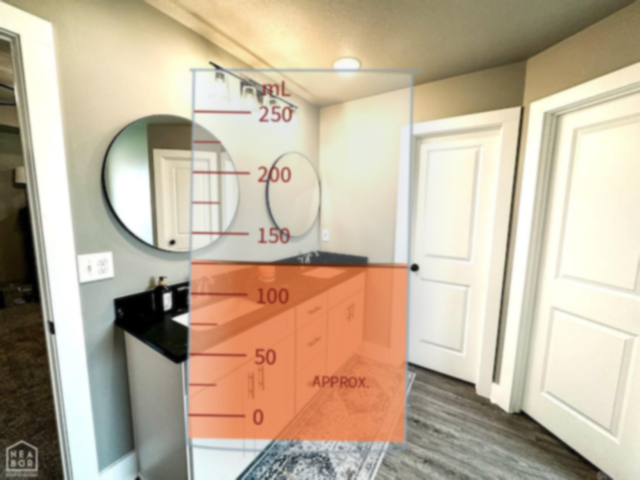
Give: 125 mL
